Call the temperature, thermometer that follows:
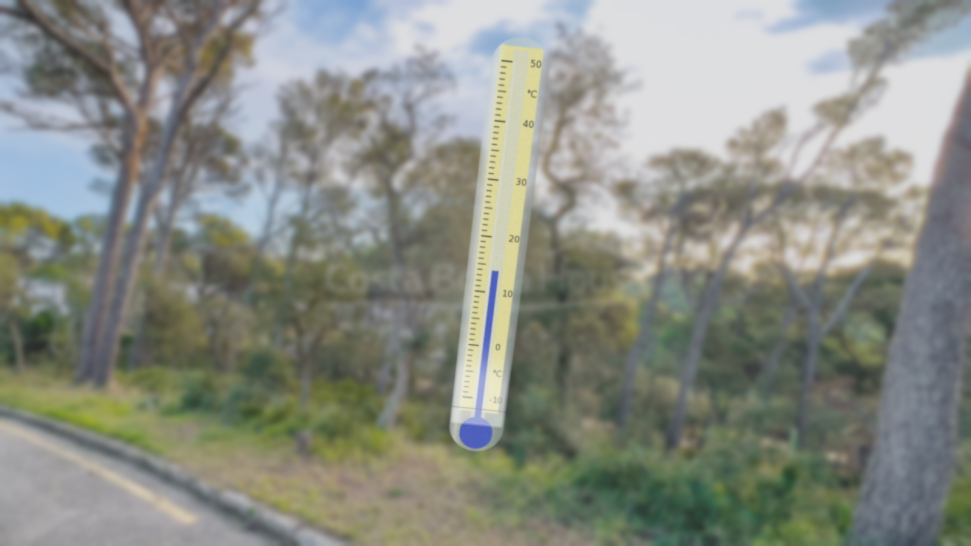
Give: 14 °C
